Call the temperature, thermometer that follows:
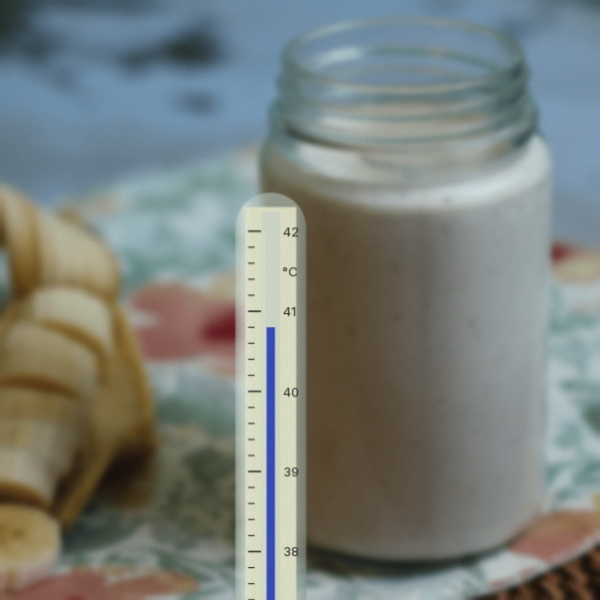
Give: 40.8 °C
